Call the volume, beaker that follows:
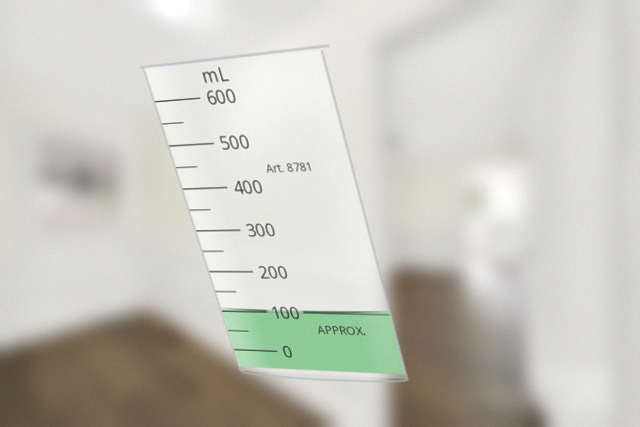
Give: 100 mL
